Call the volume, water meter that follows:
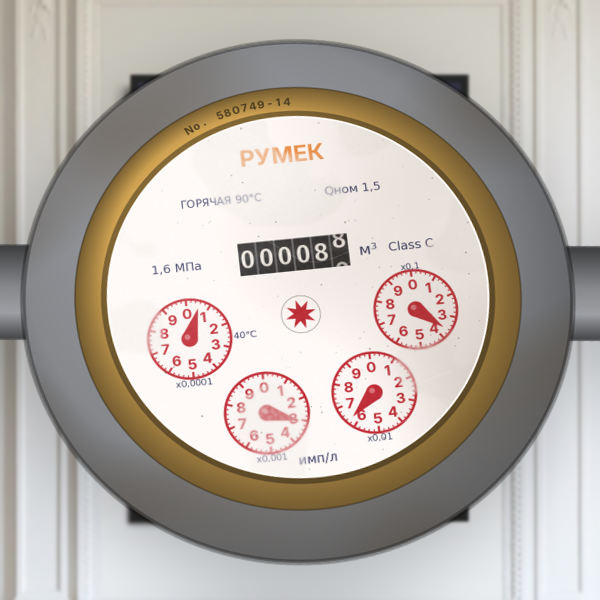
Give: 88.3630 m³
